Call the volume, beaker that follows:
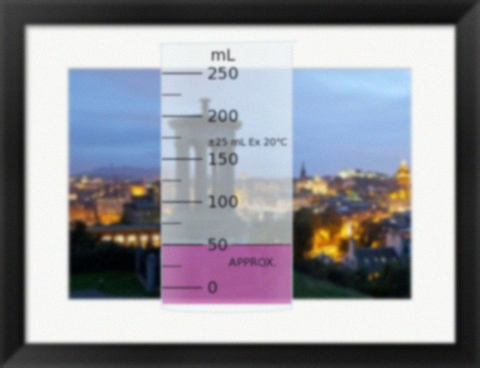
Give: 50 mL
